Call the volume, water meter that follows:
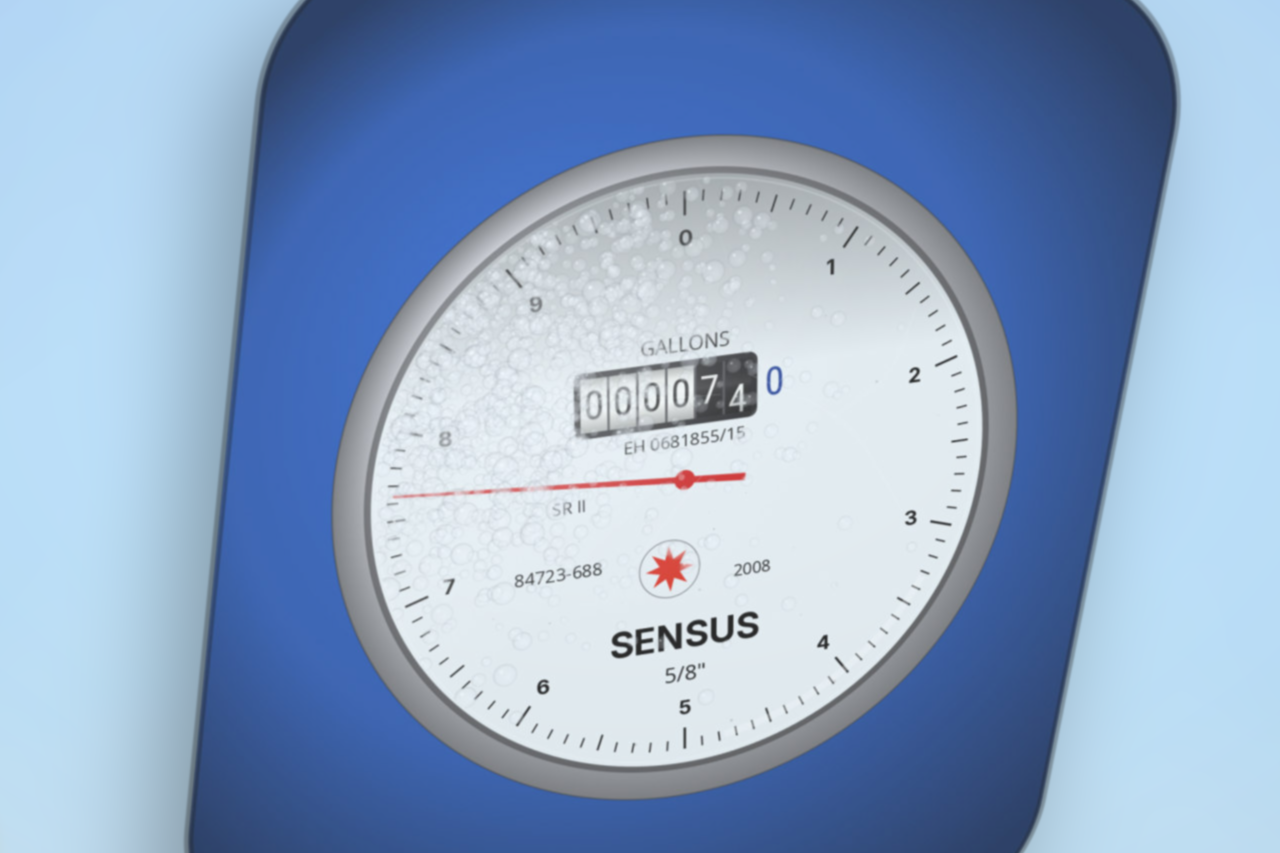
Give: 737.6 gal
